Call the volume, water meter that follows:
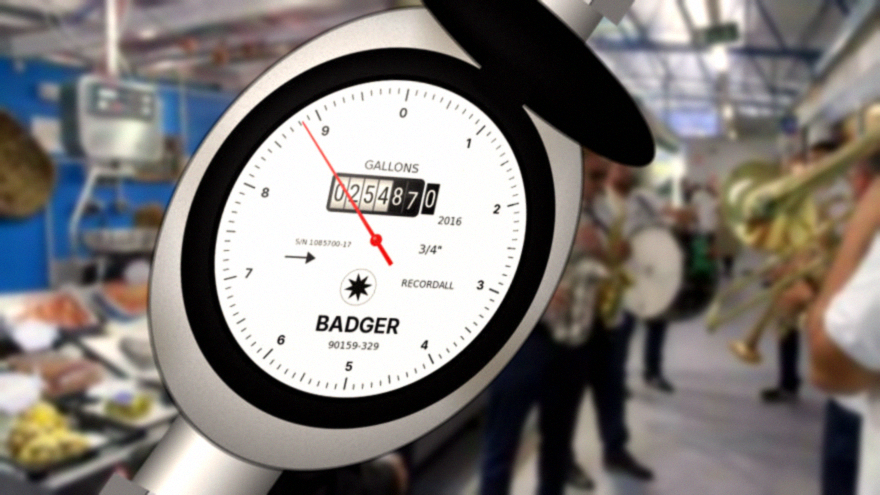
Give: 254868.8 gal
